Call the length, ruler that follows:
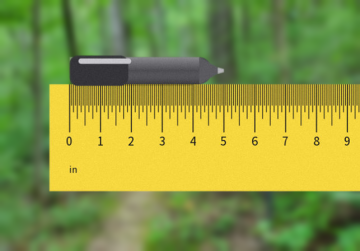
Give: 5 in
